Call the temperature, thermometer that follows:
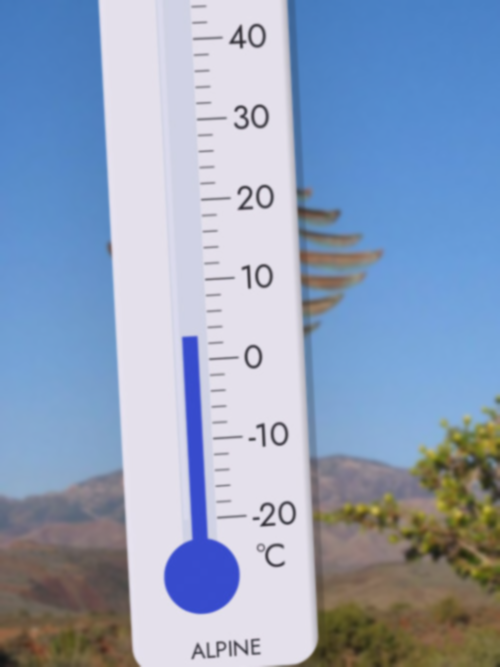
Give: 3 °C
